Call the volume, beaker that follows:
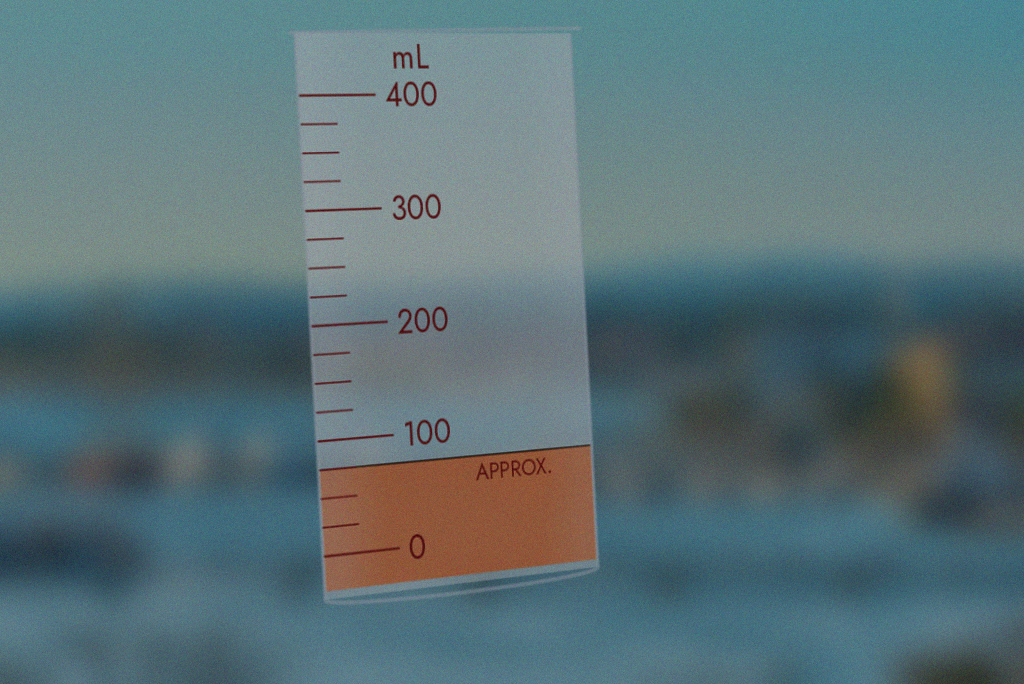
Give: 75 mL
